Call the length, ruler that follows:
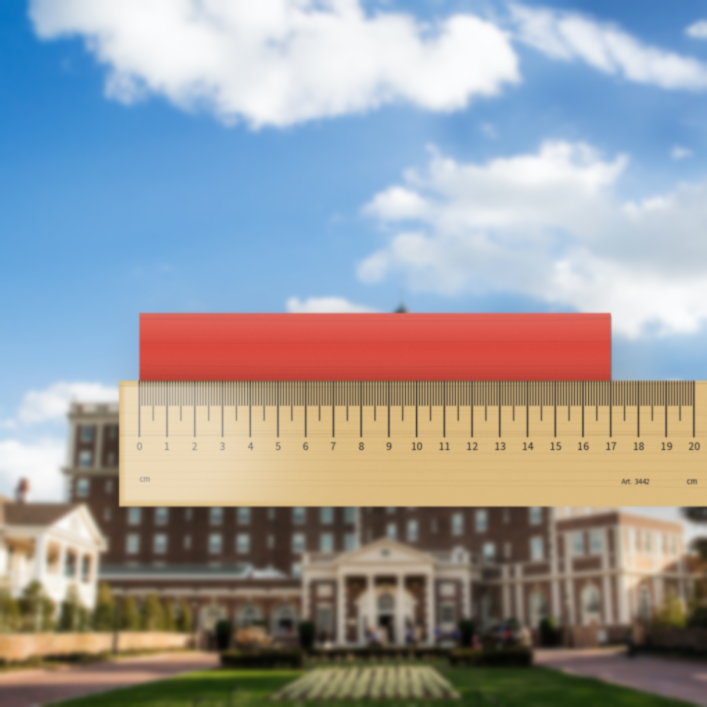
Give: 17 cm
